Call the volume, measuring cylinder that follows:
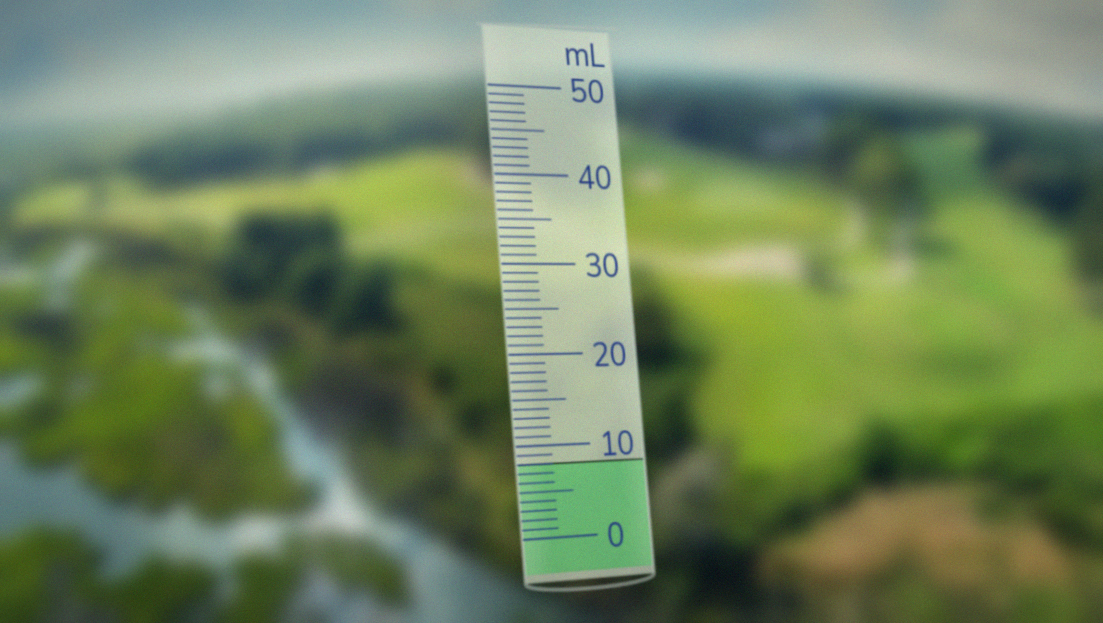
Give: 8 mL
